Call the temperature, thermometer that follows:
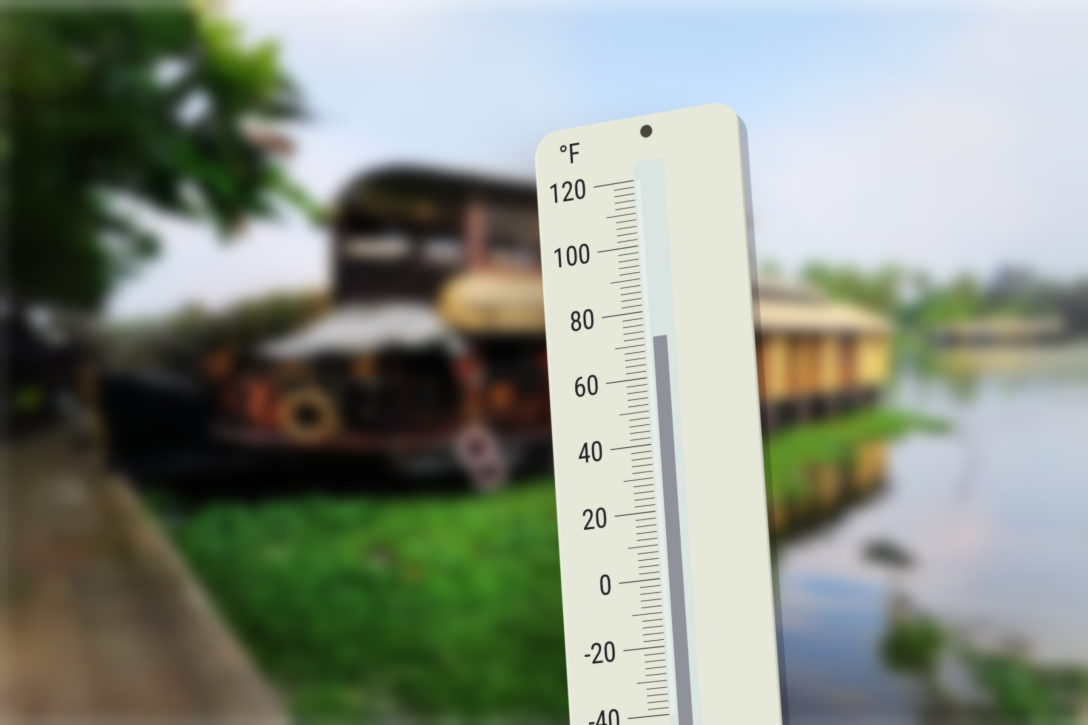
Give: 72 °F
